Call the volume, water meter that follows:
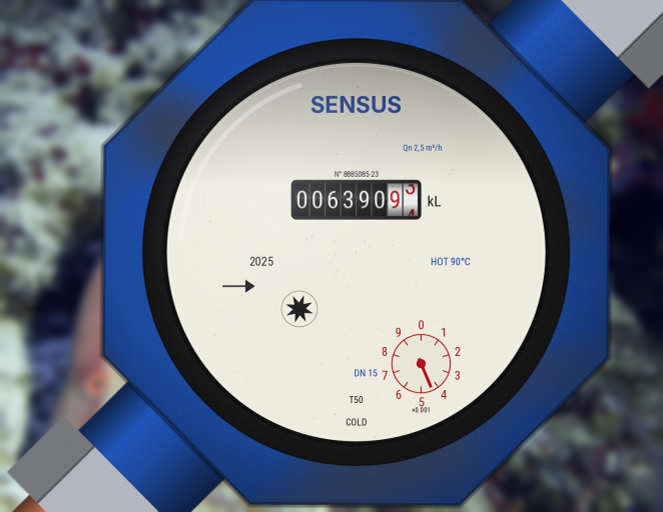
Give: 6390.934 kL
